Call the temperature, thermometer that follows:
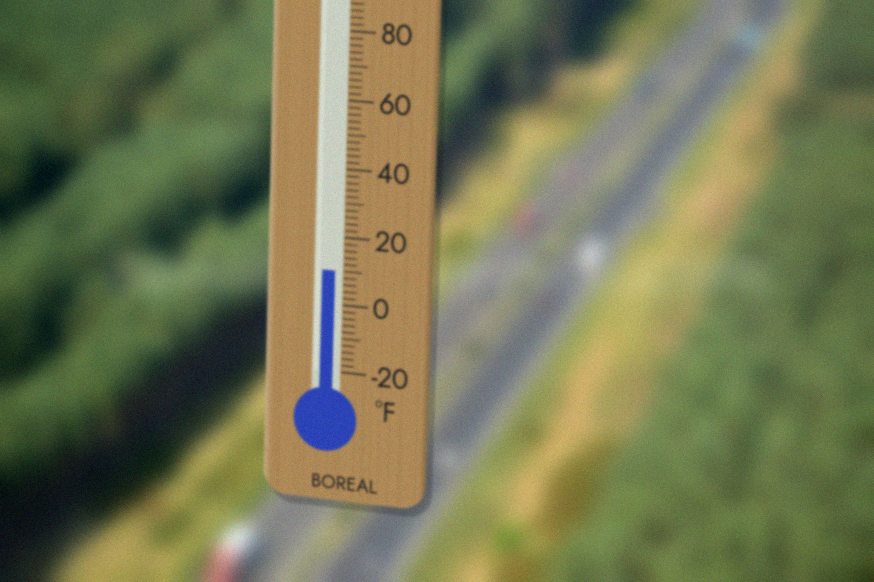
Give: 10 °F
